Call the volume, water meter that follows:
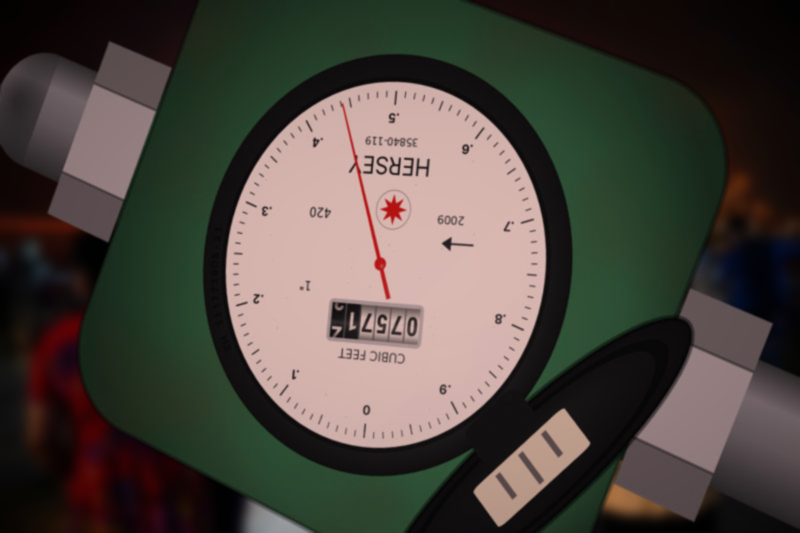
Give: 75712.44 ft³
